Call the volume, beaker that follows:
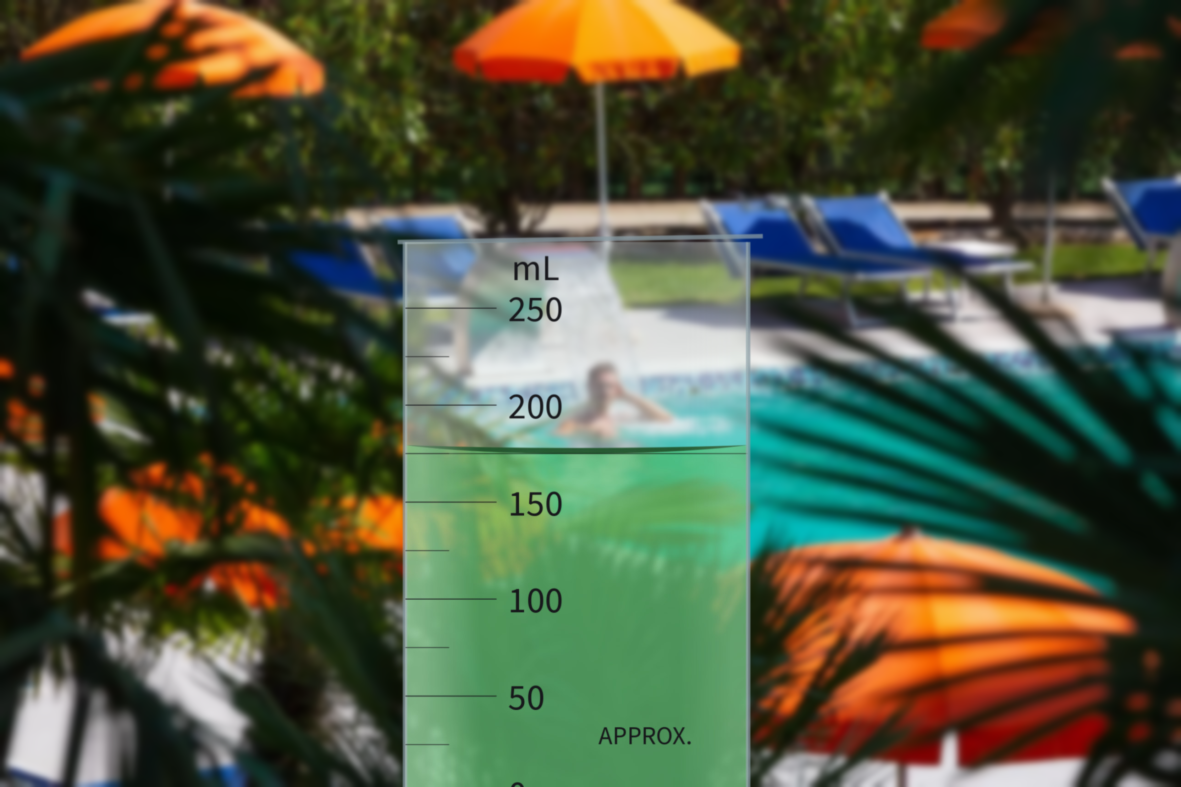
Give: 175 mL
